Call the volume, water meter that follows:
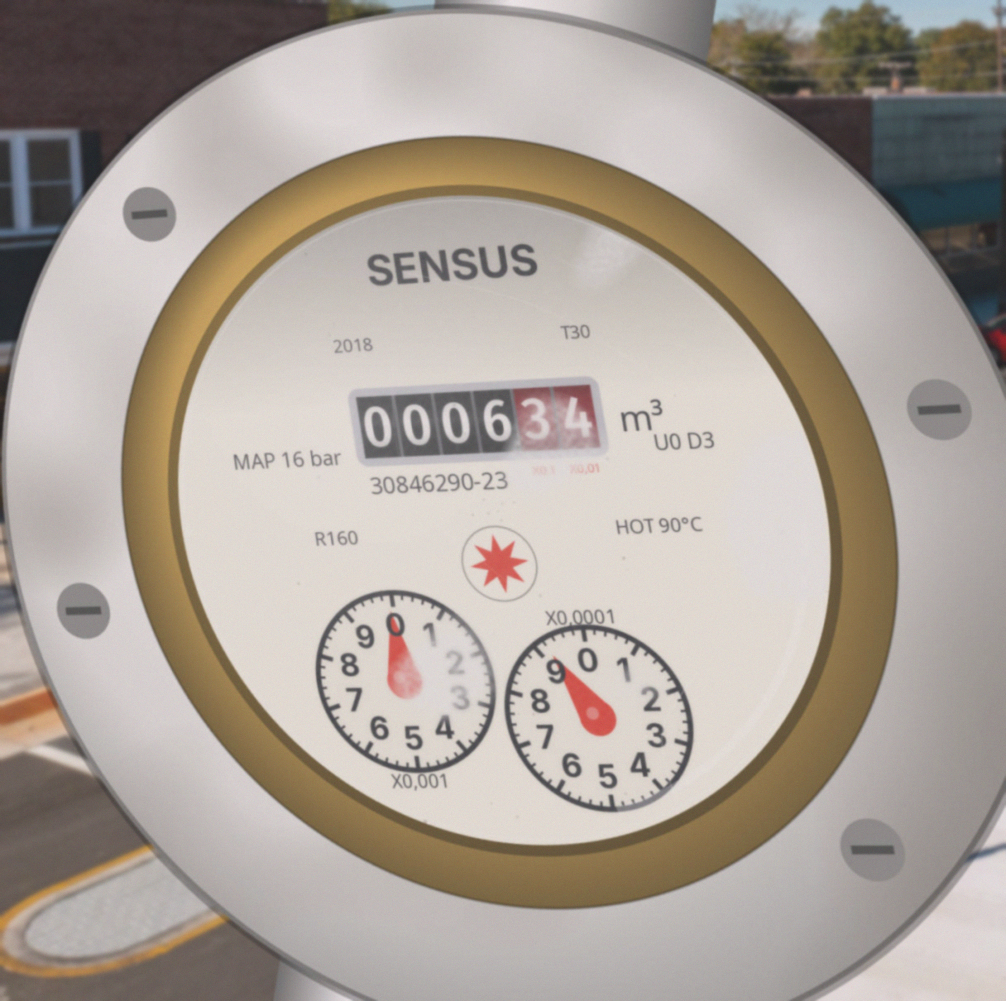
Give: 6.3399 m³
